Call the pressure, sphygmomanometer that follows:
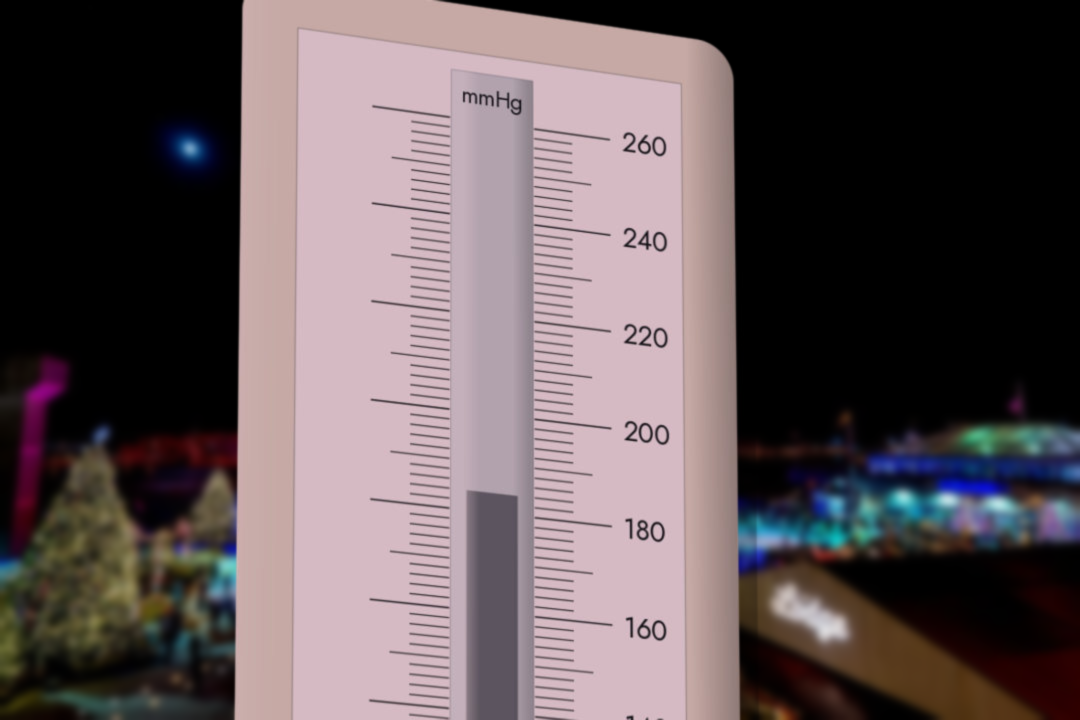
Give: 184 mmHg
